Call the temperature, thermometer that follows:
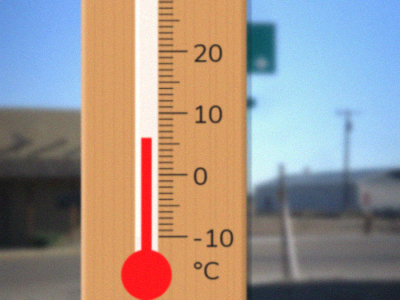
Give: 6 °C
